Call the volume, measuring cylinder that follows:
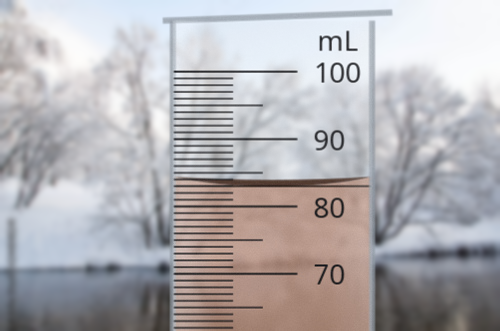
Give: 83 mL
